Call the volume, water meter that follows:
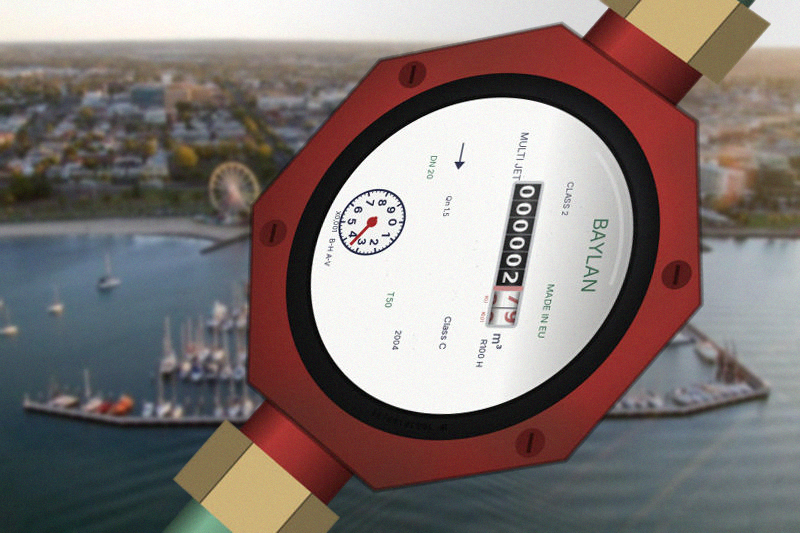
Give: 2.793 m³
